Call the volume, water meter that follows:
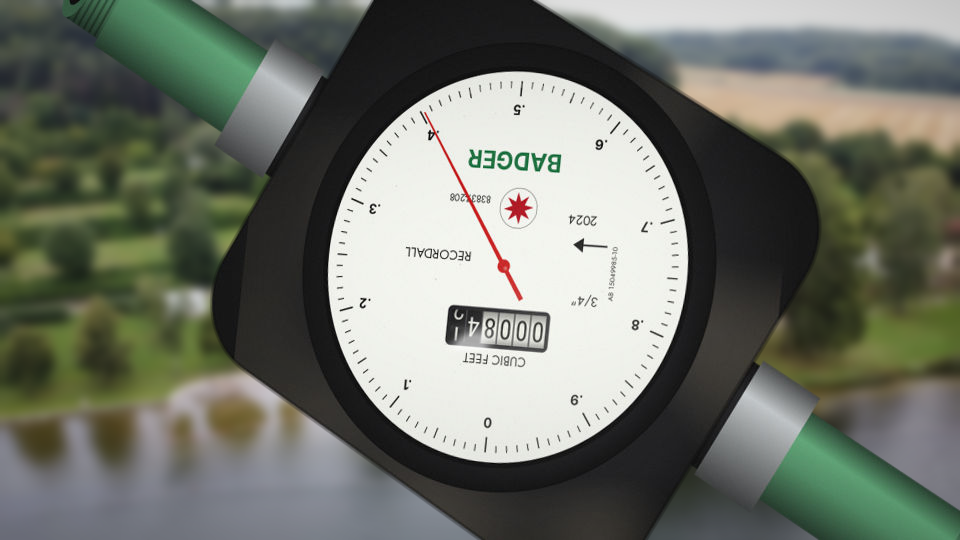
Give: 841.40 ft³
